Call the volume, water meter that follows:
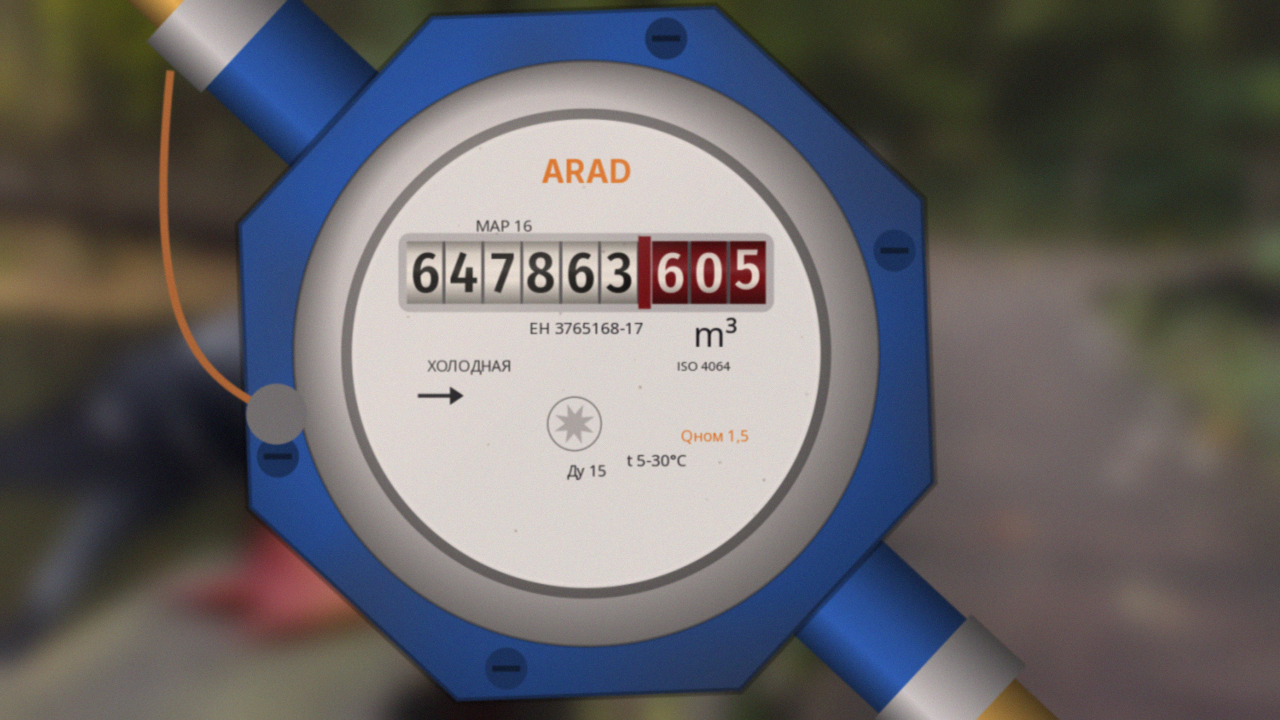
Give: 647863.605 m³
